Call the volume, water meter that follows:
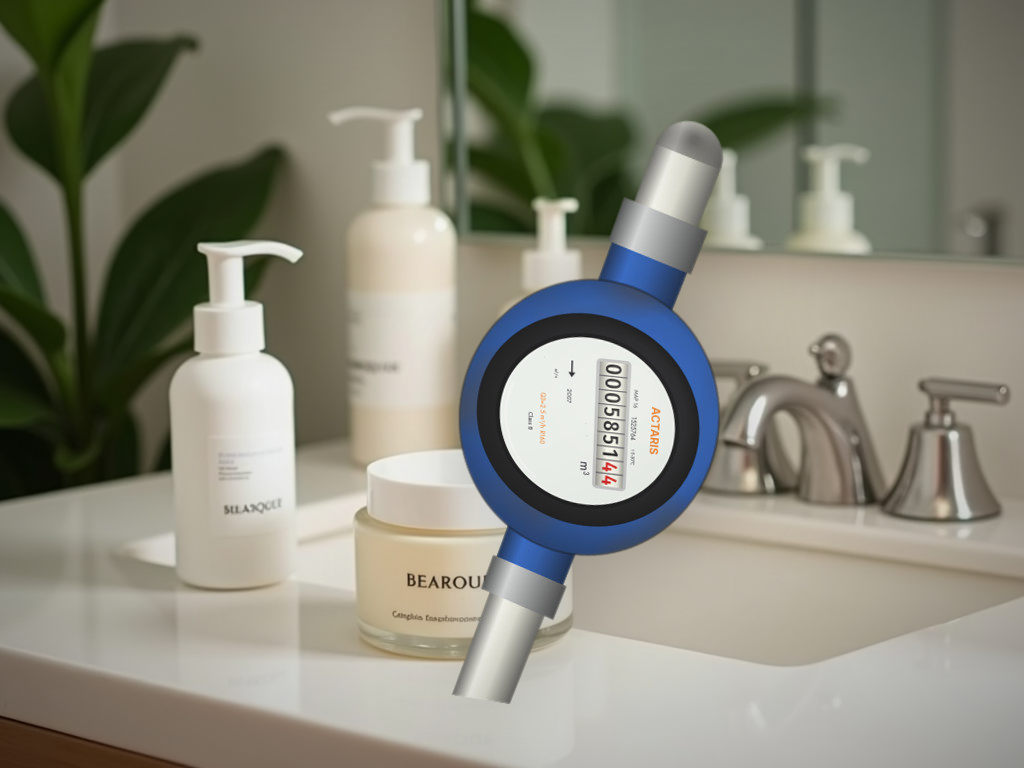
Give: 5851.44 m³
